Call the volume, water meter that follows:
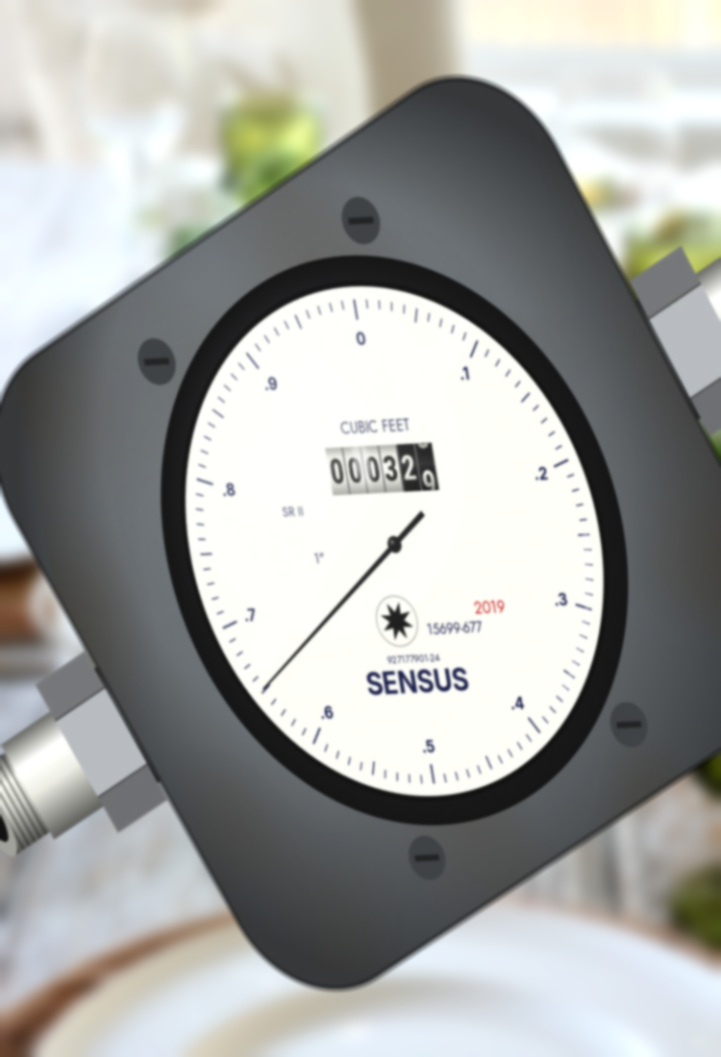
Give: 328.65 ft³
